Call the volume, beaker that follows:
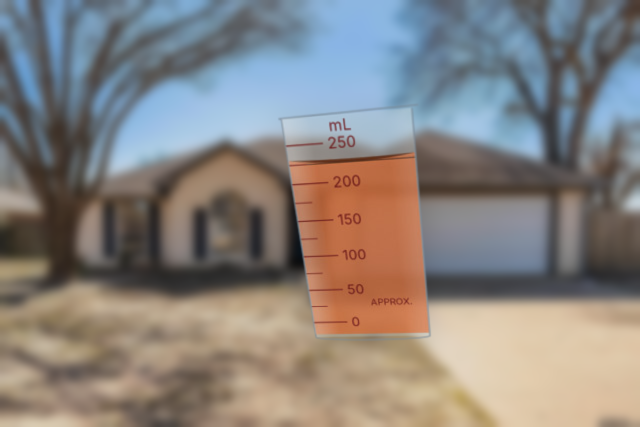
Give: 225 mL
